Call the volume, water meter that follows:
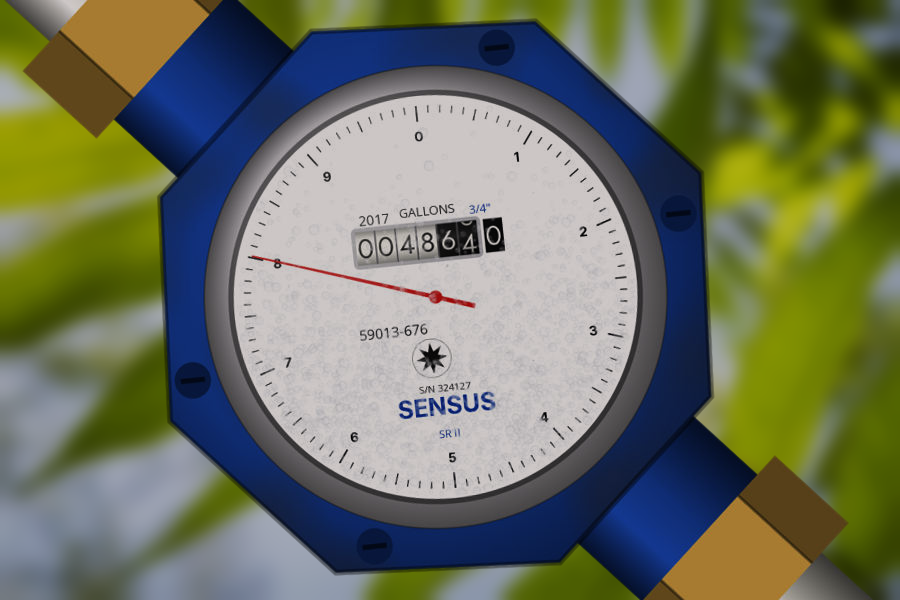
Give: 48638.0 gal
